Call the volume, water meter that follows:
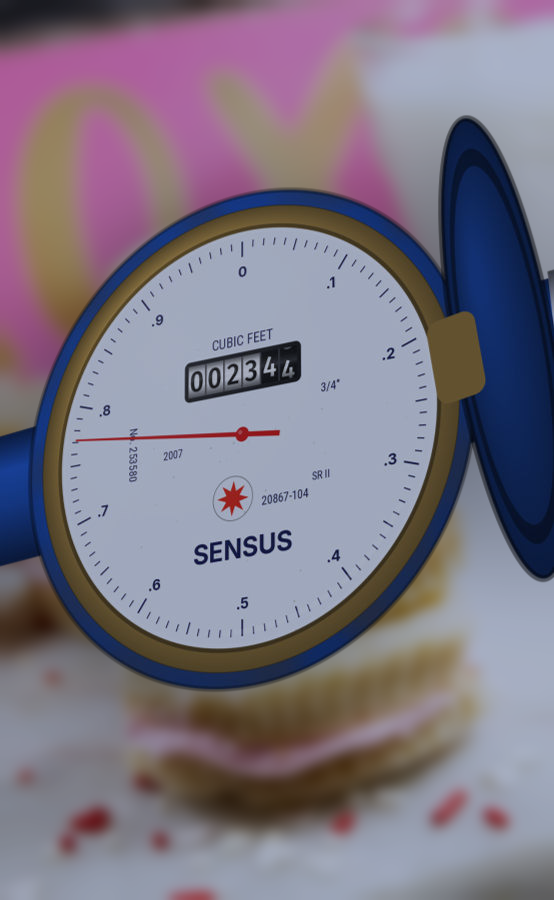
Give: 2343.77 ft³
